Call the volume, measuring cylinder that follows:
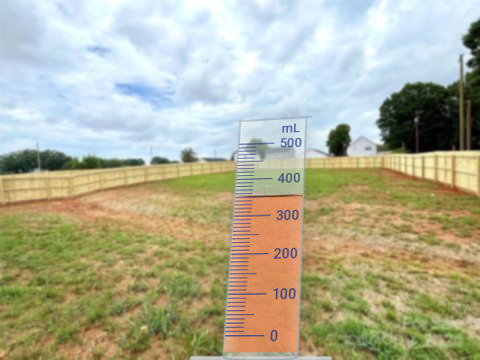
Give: 350 mL
